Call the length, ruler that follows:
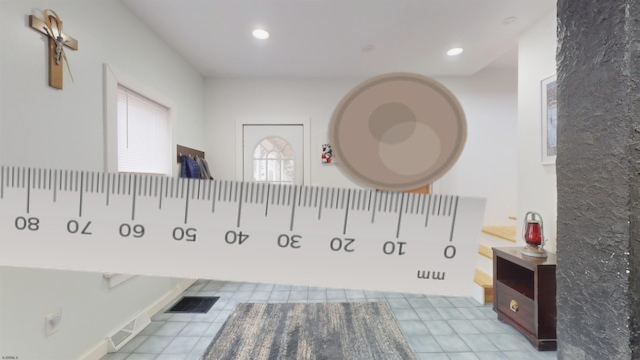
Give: 25 mm
